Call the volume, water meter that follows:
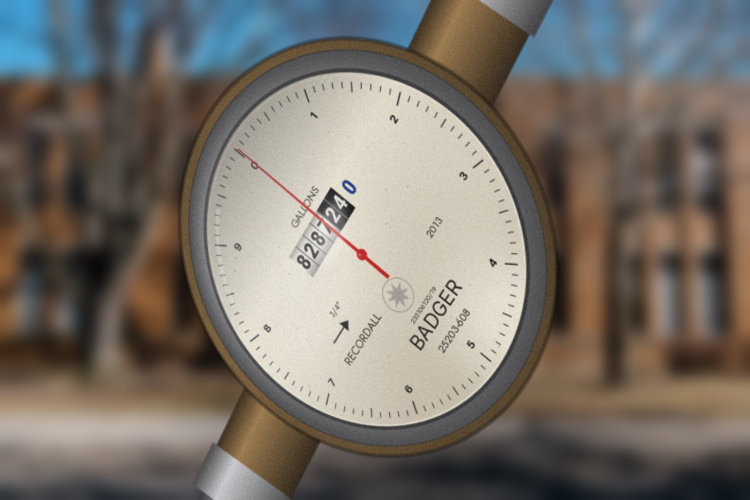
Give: 8287240.0 gal
